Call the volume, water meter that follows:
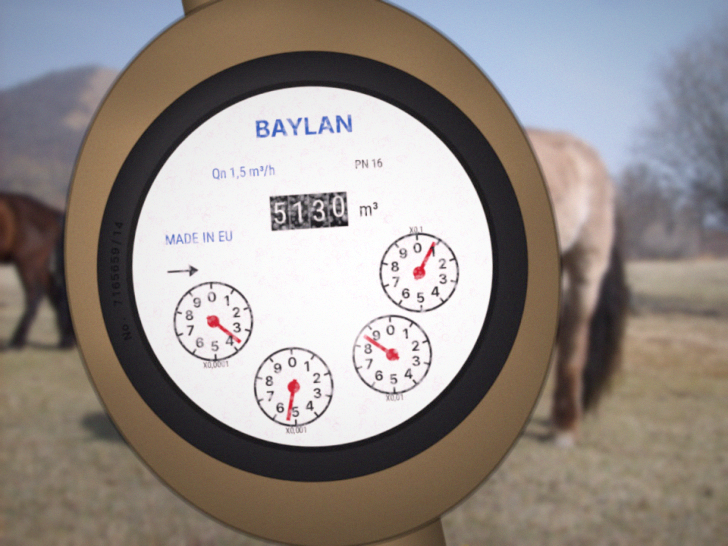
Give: 5130.0853 m³
